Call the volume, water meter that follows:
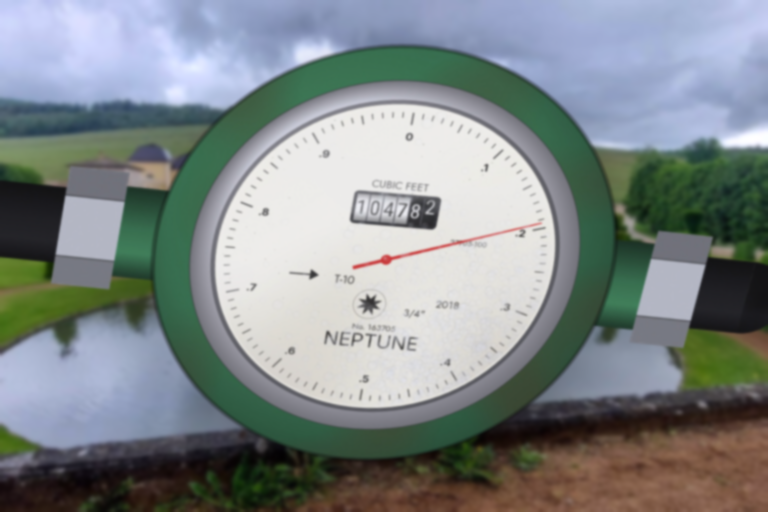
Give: 104782.19 ft³
